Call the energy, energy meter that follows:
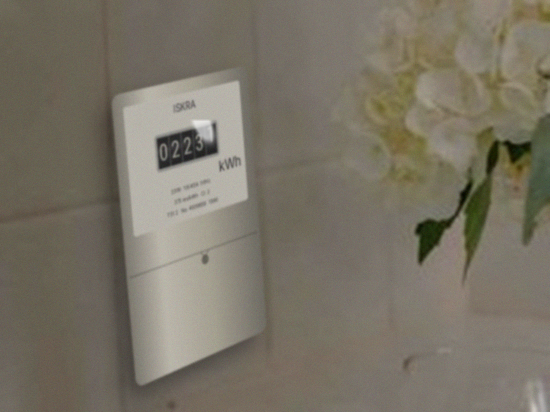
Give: 2231 kWh
